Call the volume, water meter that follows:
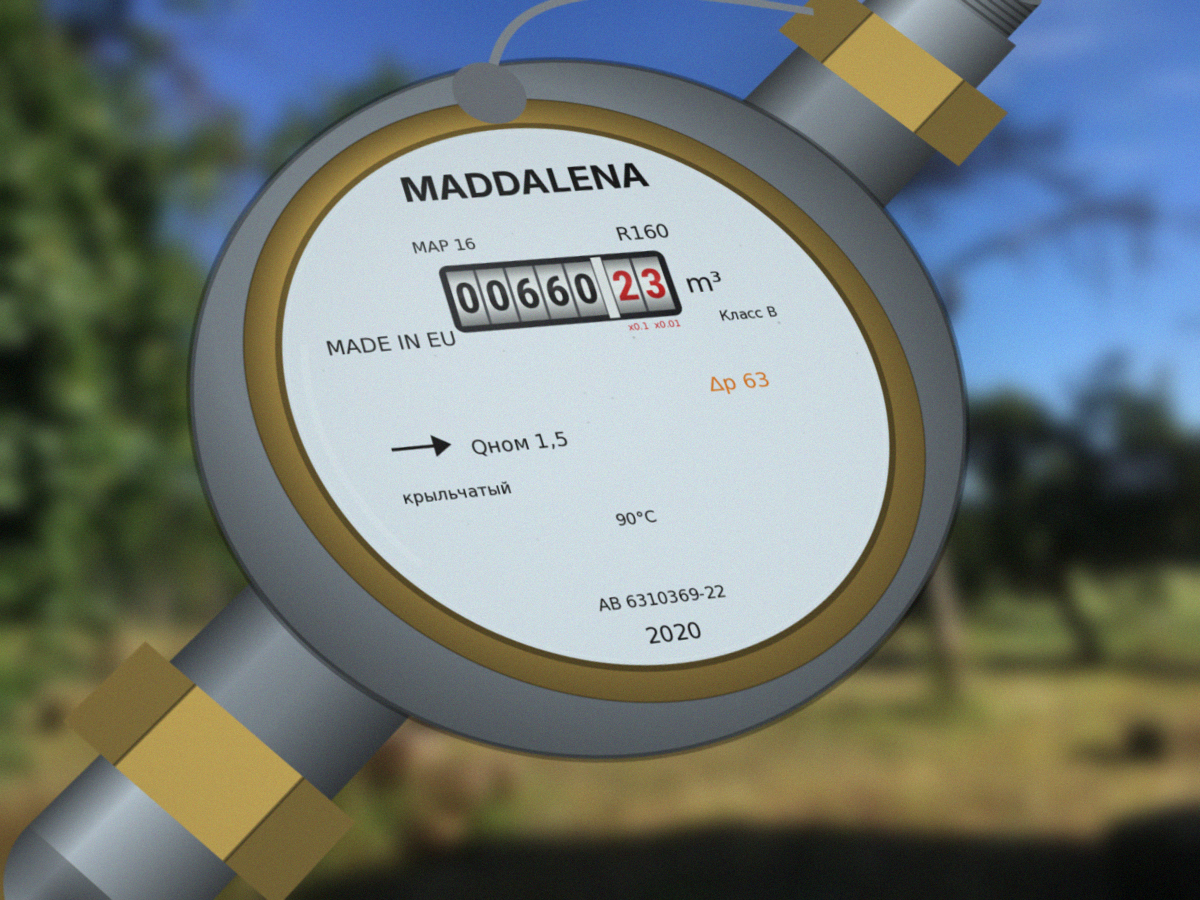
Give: 660.23 m³
